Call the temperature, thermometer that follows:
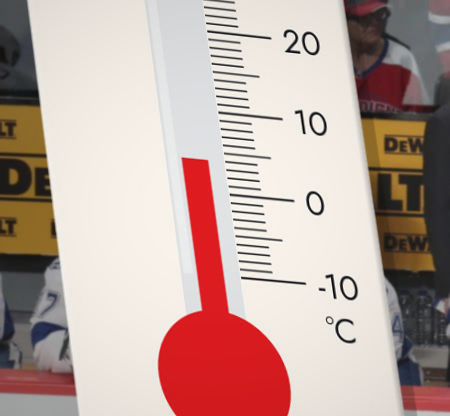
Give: 4 °C
